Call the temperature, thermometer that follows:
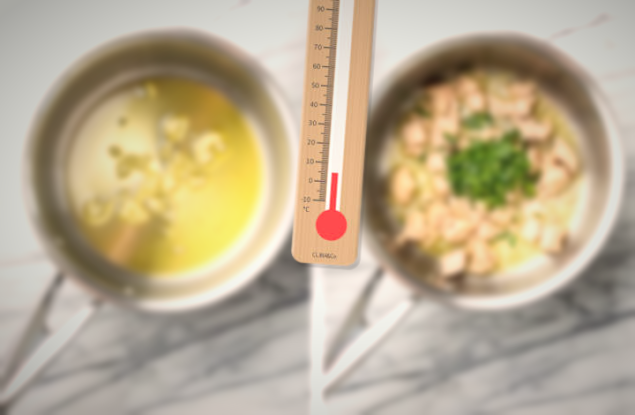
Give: 5 °C
